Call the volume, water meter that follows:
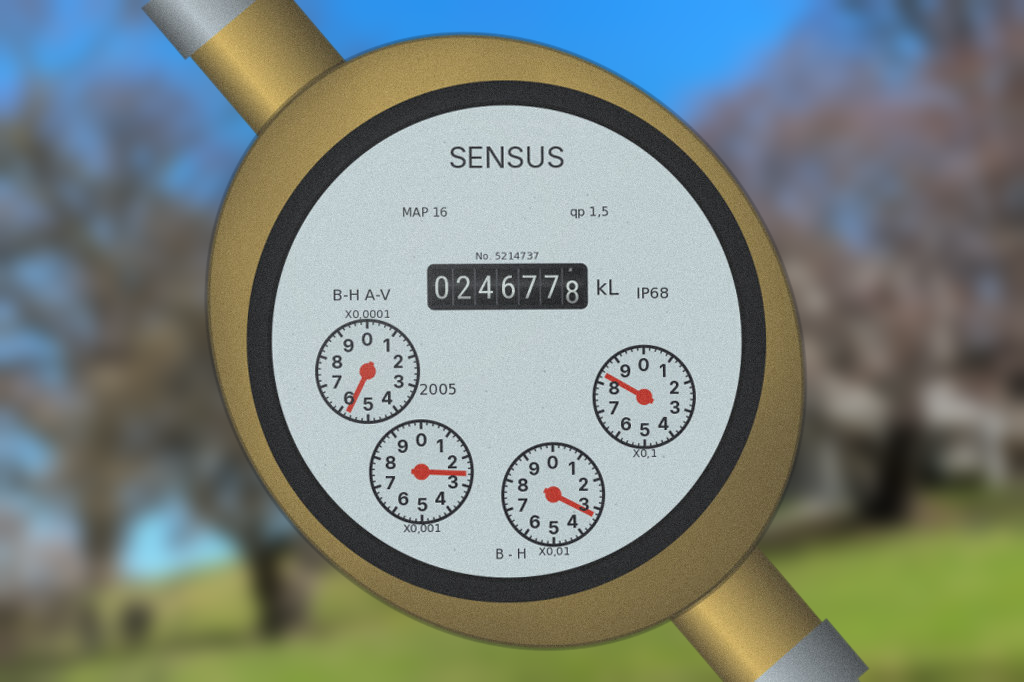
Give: 246777.8325 kL
